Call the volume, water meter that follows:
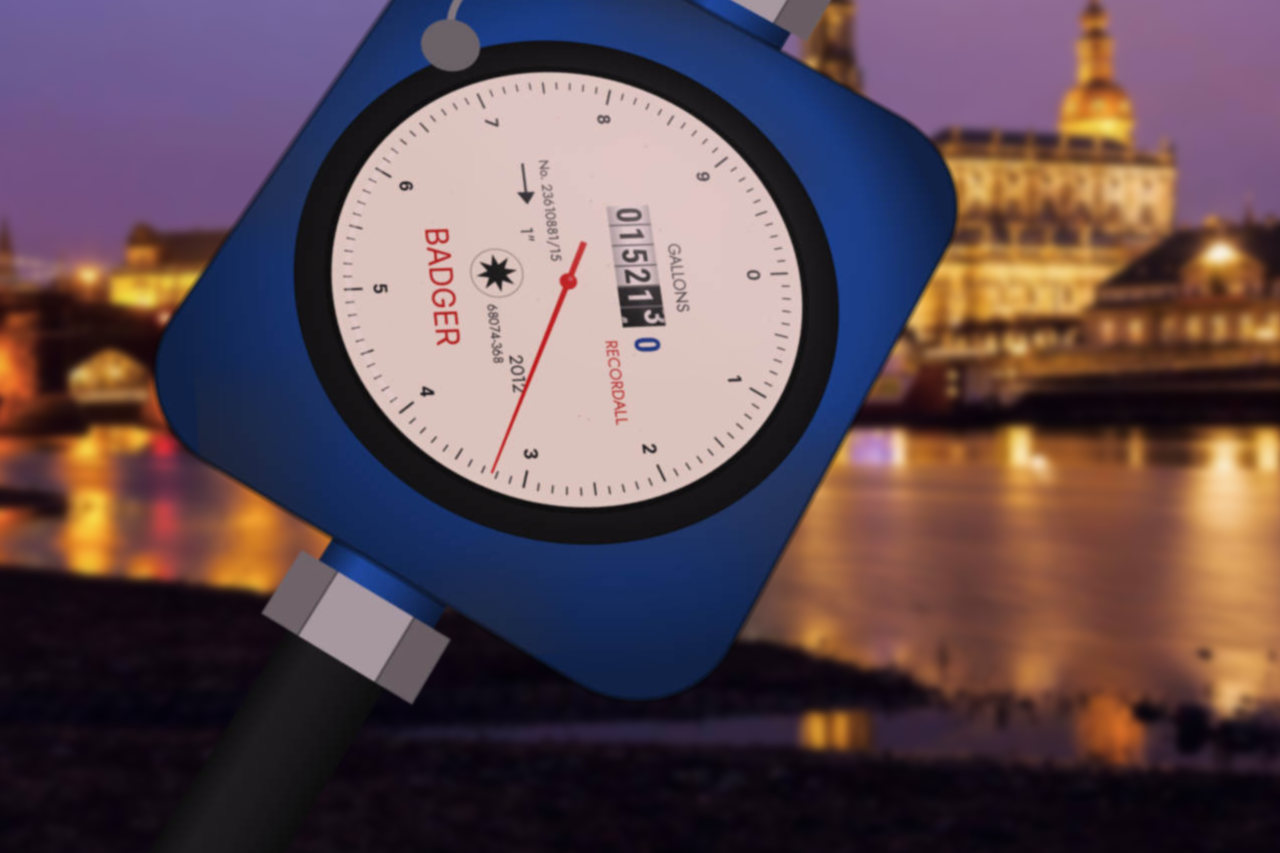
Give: 152133.2 gal
